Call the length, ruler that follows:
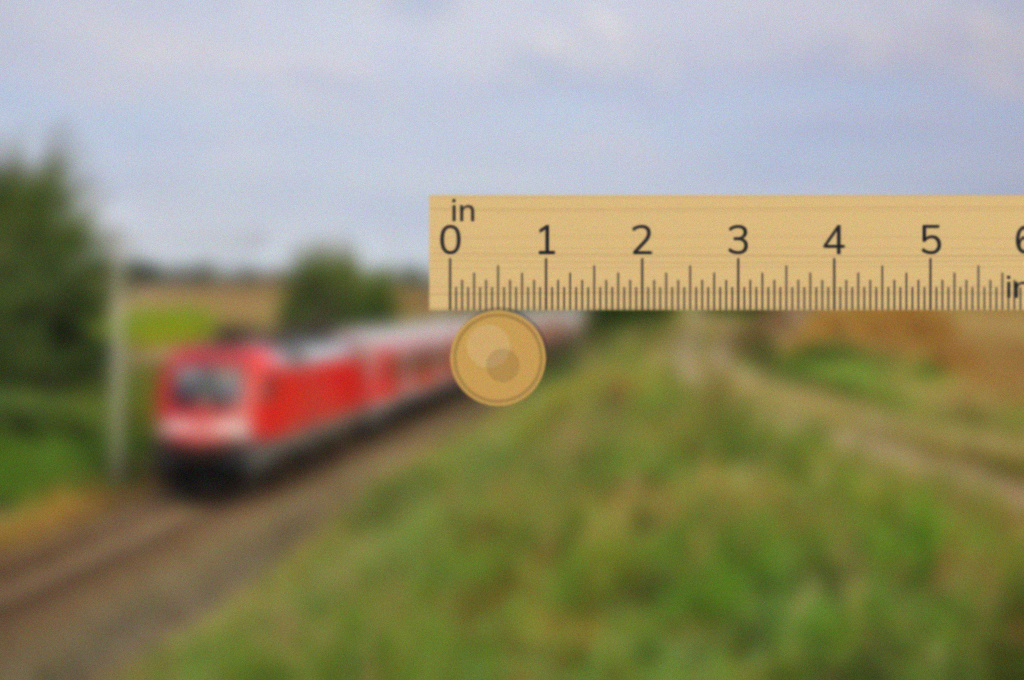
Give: 1 in
